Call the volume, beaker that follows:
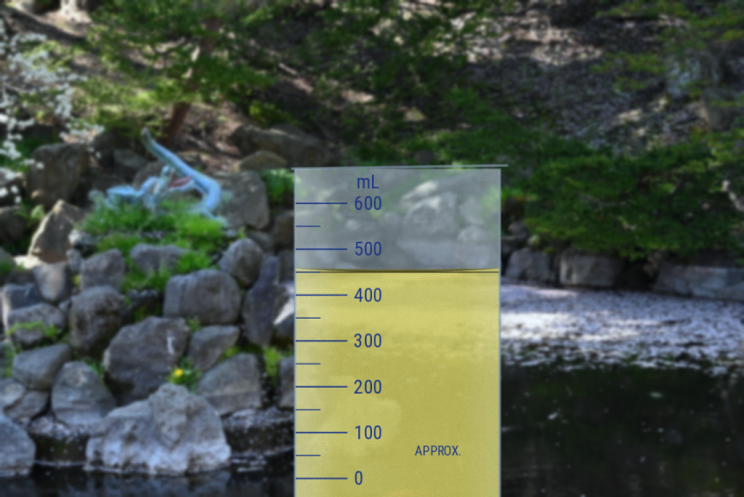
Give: 450 mL
